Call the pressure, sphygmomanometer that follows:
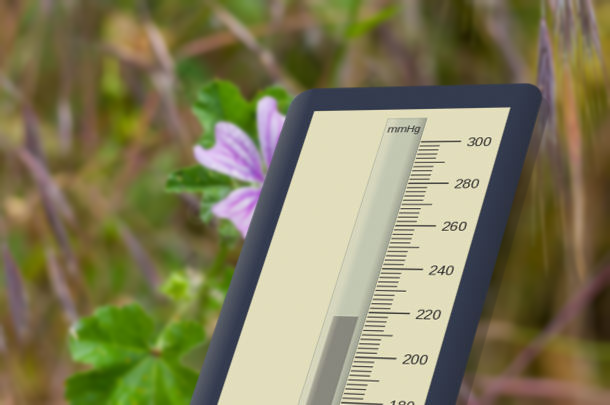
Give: 218 mmHg
